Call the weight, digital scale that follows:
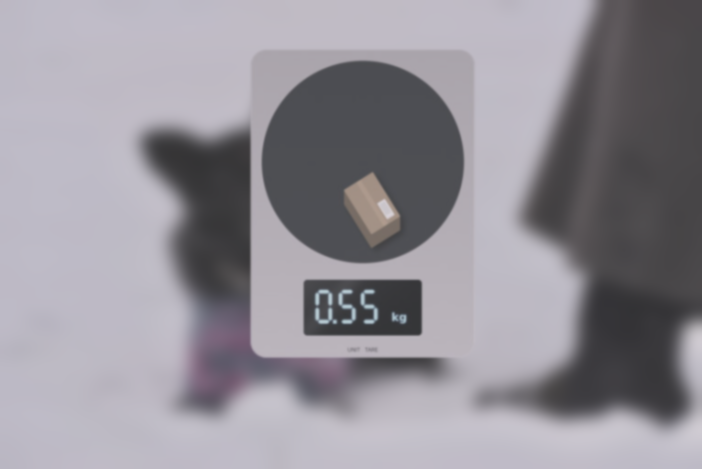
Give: 0.55 kg
